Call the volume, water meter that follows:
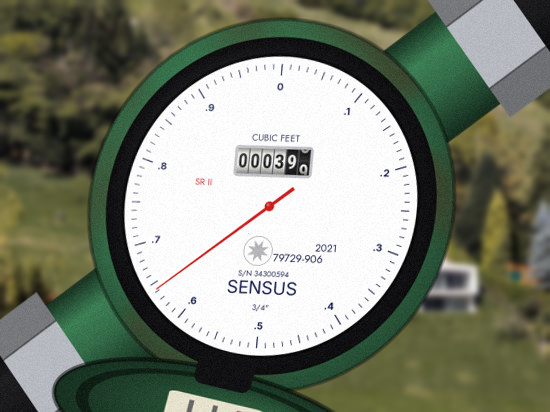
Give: 398.64 ft³
